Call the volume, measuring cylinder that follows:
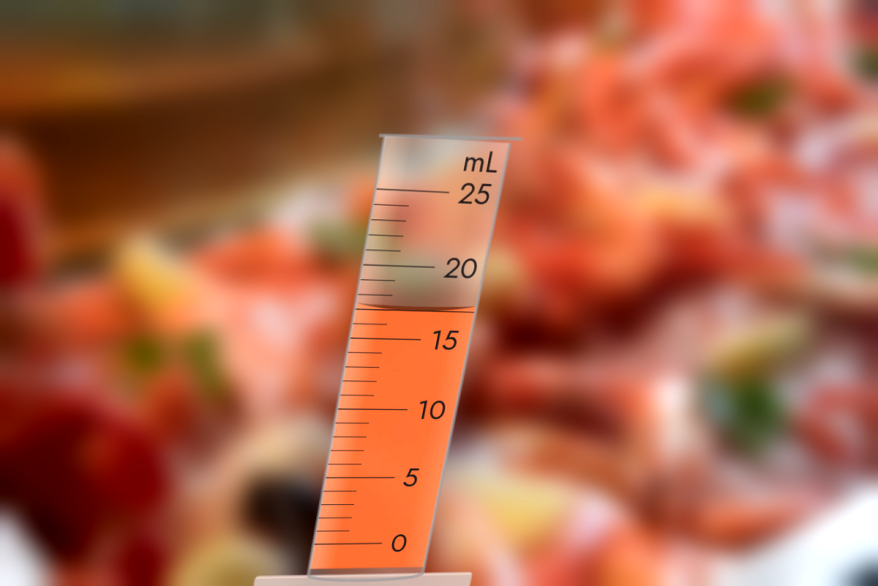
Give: 17 mL
